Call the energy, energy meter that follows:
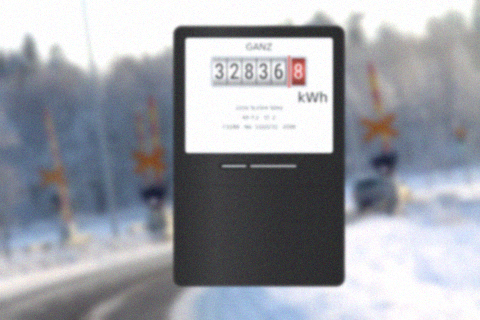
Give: 32836.8 kWh
